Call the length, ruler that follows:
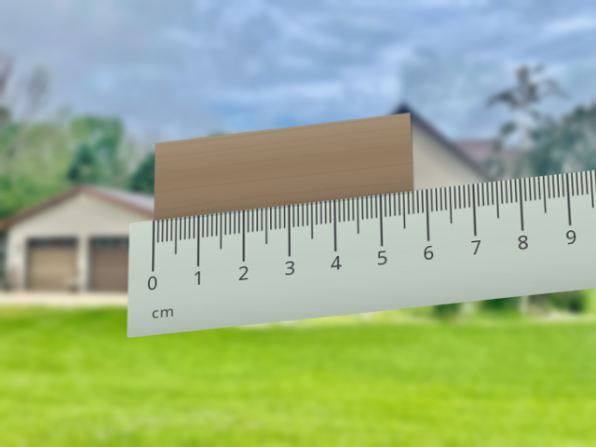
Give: 5.7 cm
